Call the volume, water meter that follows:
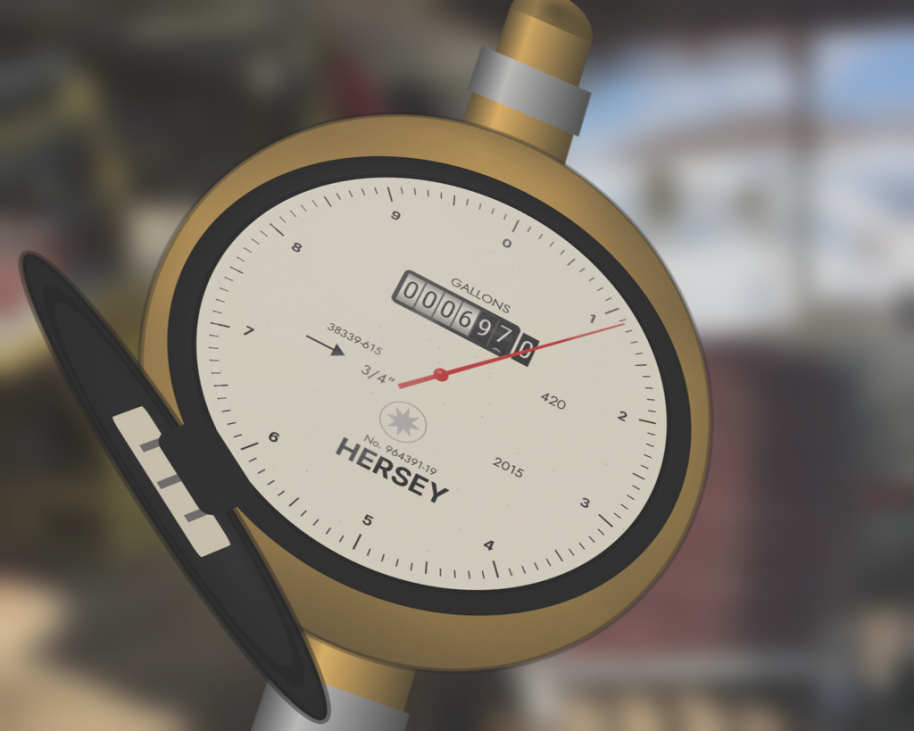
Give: 6971.1 gal
